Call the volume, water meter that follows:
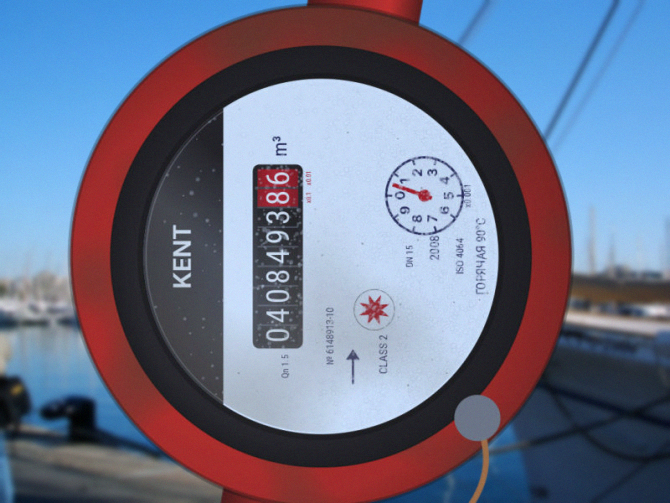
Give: 408493.860 m³
